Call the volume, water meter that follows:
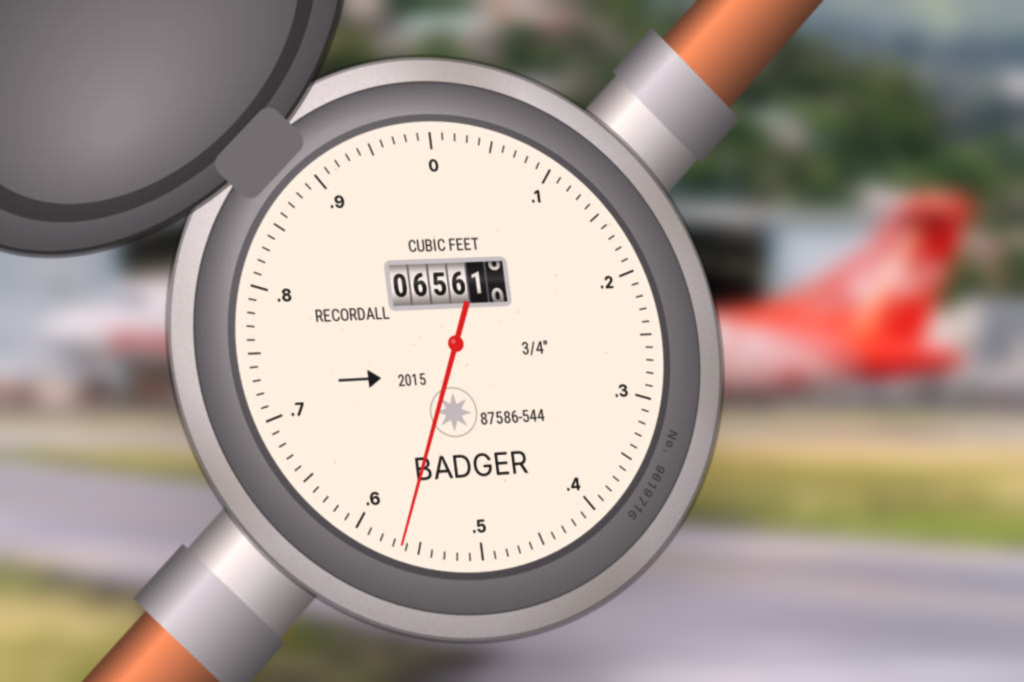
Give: 65618.56 ft³
